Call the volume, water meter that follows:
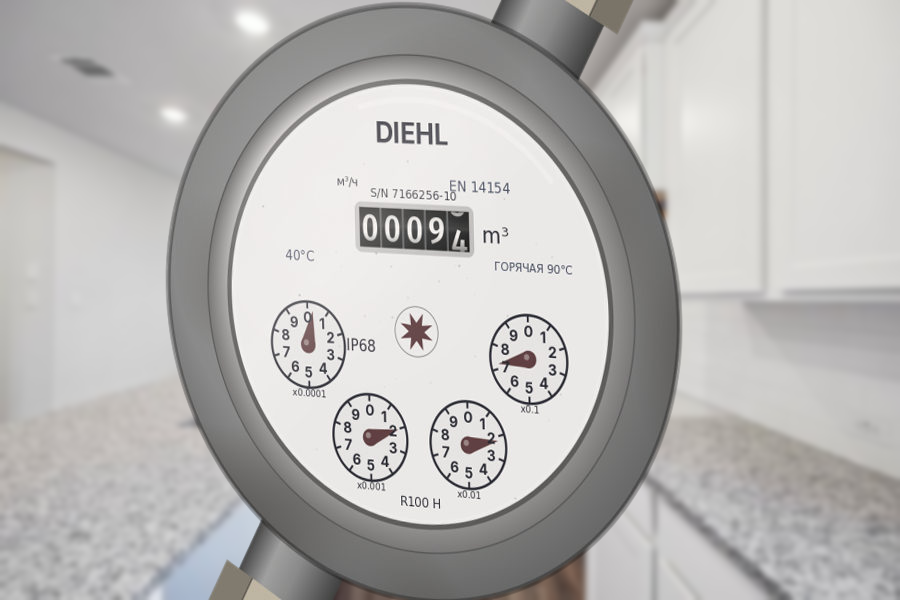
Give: 93.7220 m³
